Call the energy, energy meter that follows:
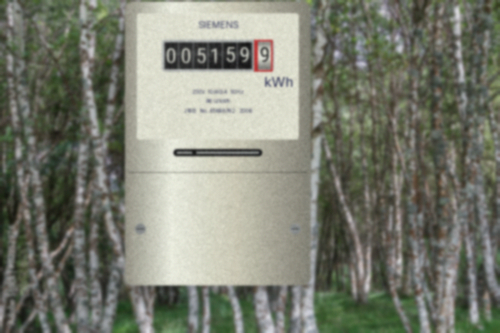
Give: 5159.9 kWh
